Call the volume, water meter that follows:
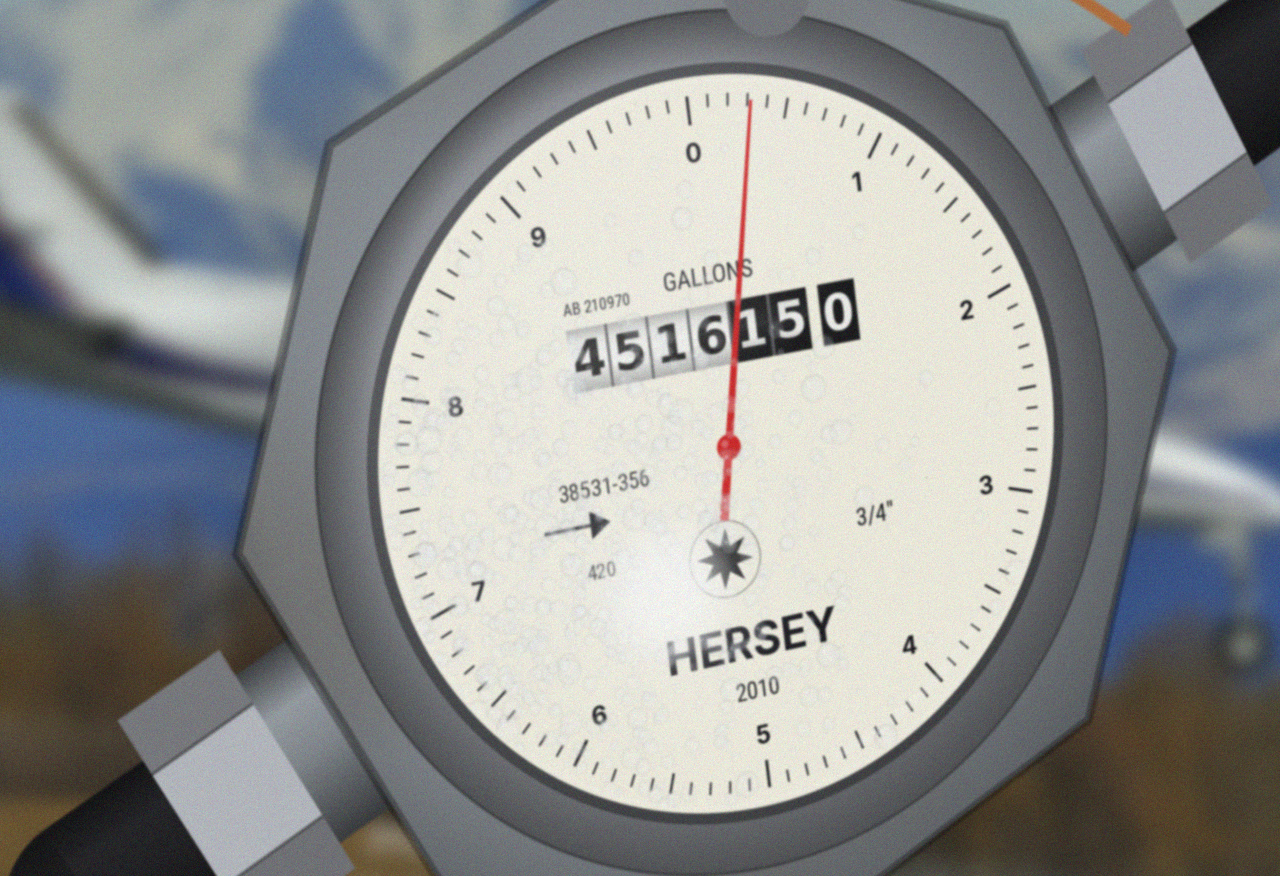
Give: 4516150.3 gal
